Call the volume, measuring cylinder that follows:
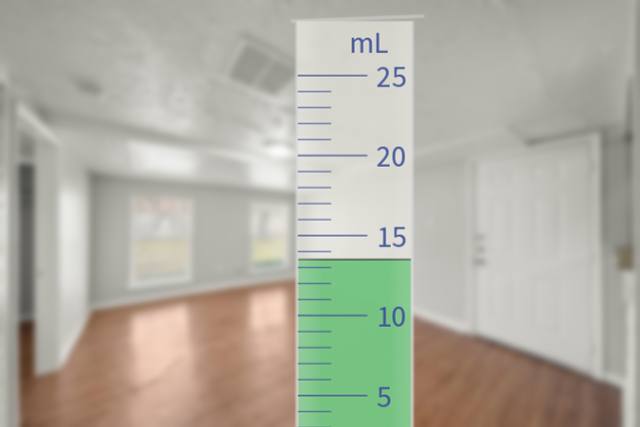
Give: 13.5 mL
